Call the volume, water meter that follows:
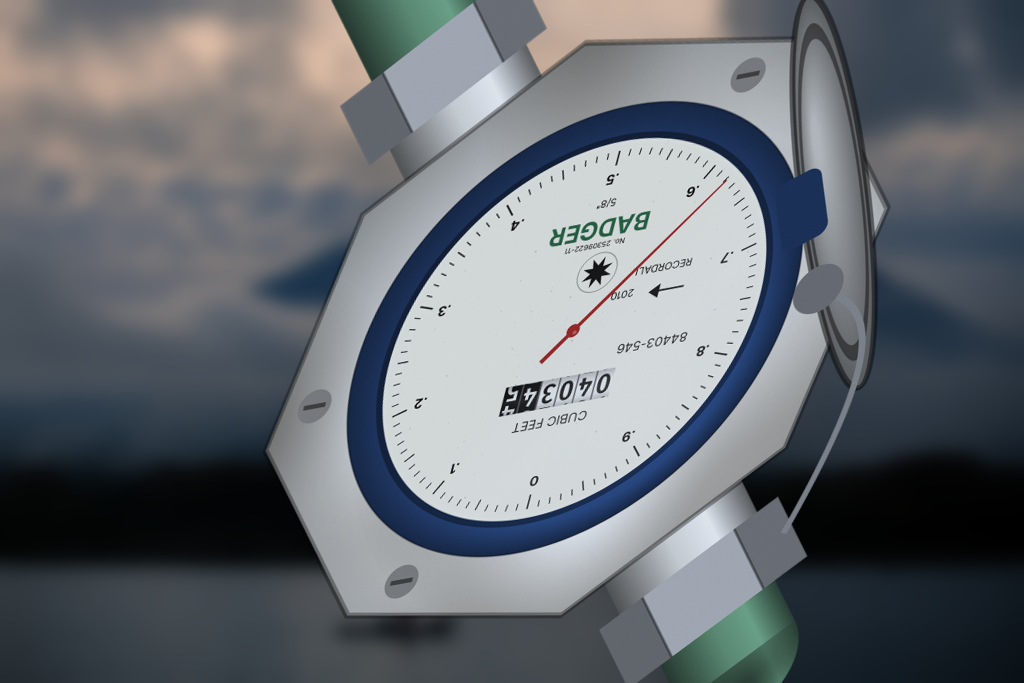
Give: 40344.62 ft³
